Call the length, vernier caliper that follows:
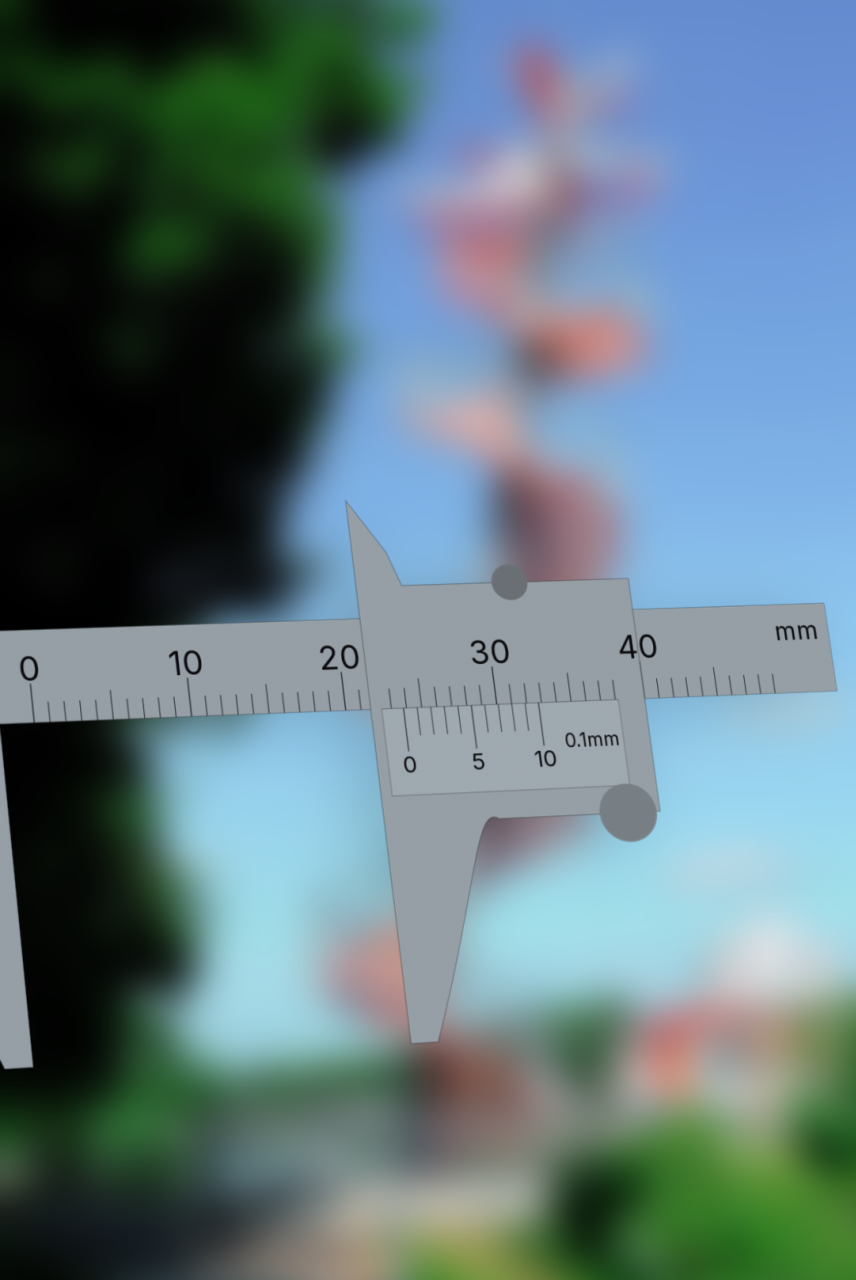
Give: 23.8 mm
